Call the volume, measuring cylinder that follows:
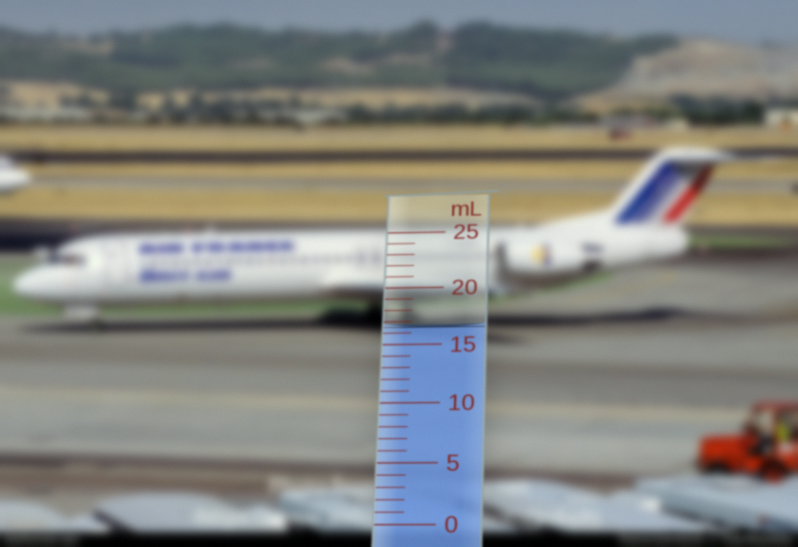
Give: 16.5 mL
